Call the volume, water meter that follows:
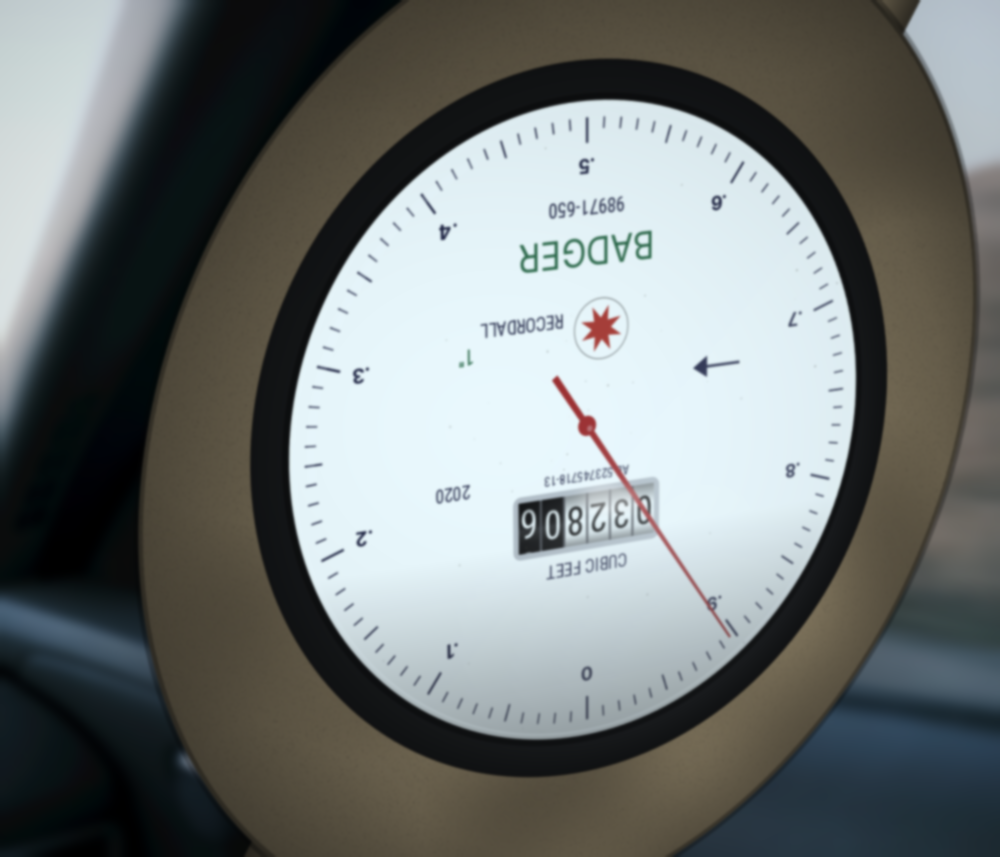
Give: 32805.90 ft³
